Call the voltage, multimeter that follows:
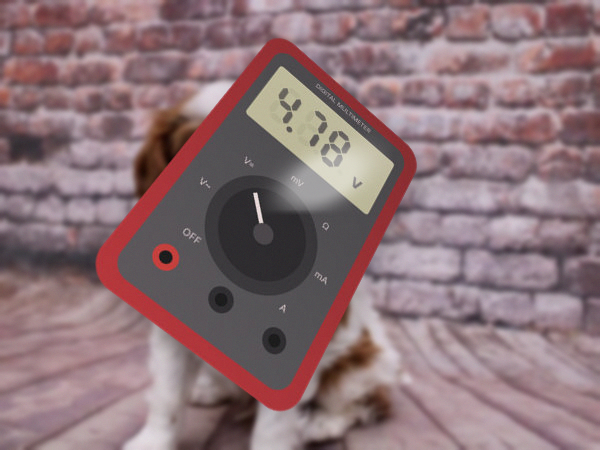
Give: 4.78 V
